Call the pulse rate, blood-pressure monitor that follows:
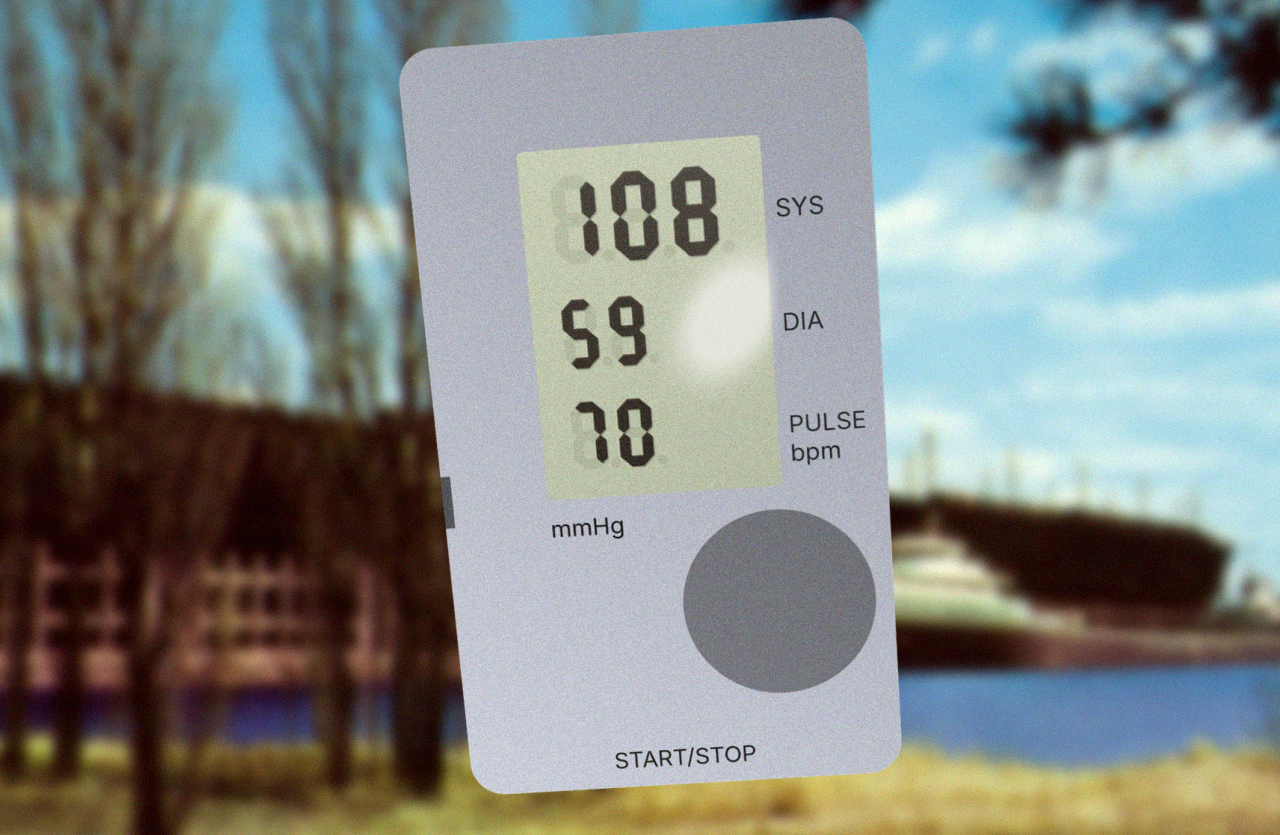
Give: 70 bpm
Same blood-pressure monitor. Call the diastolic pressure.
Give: 59 mmHg
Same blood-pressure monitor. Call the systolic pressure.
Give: 108 mmHg
